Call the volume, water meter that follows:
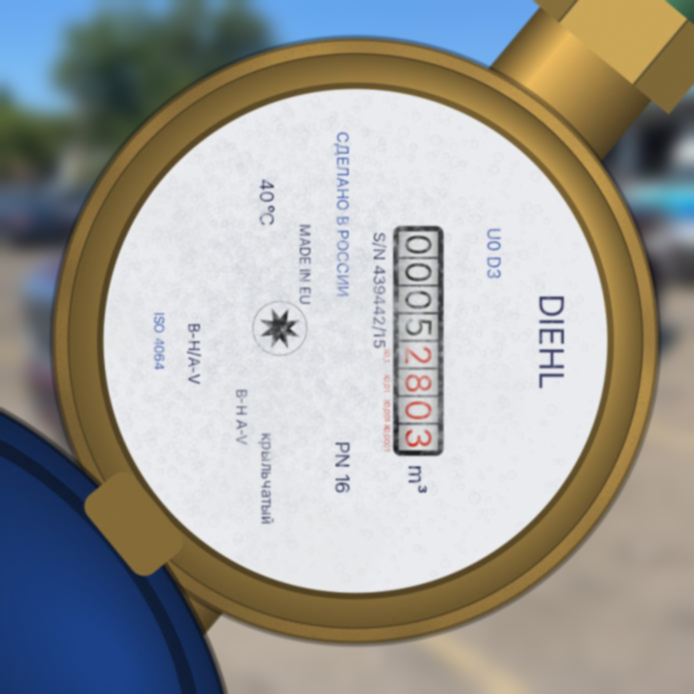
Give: 5.2803 m³
